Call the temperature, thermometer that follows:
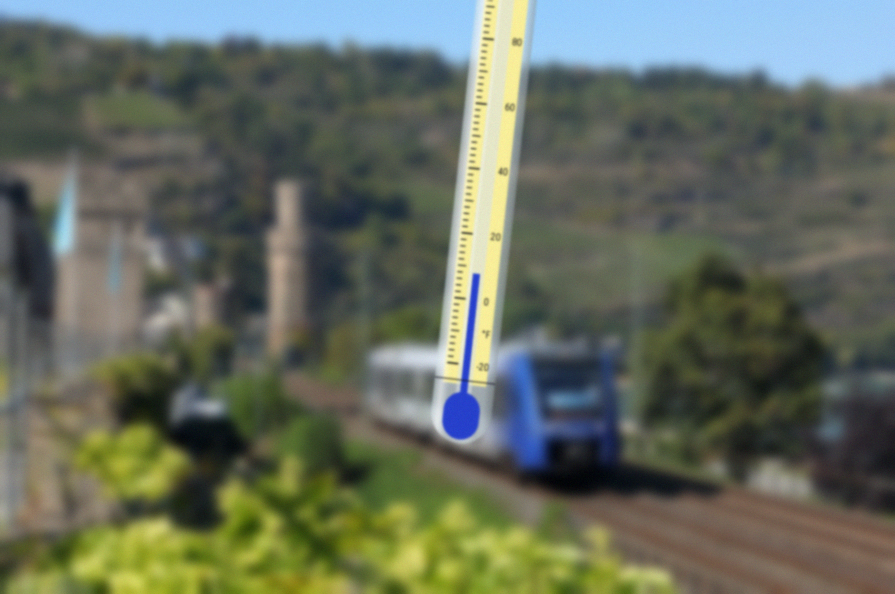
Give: 8 °F
